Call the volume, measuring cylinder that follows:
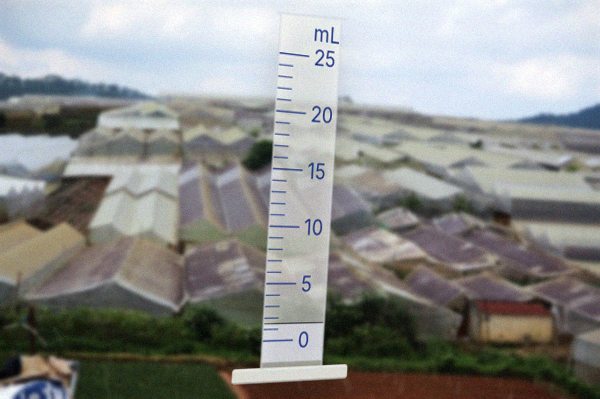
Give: 1.5 mL
